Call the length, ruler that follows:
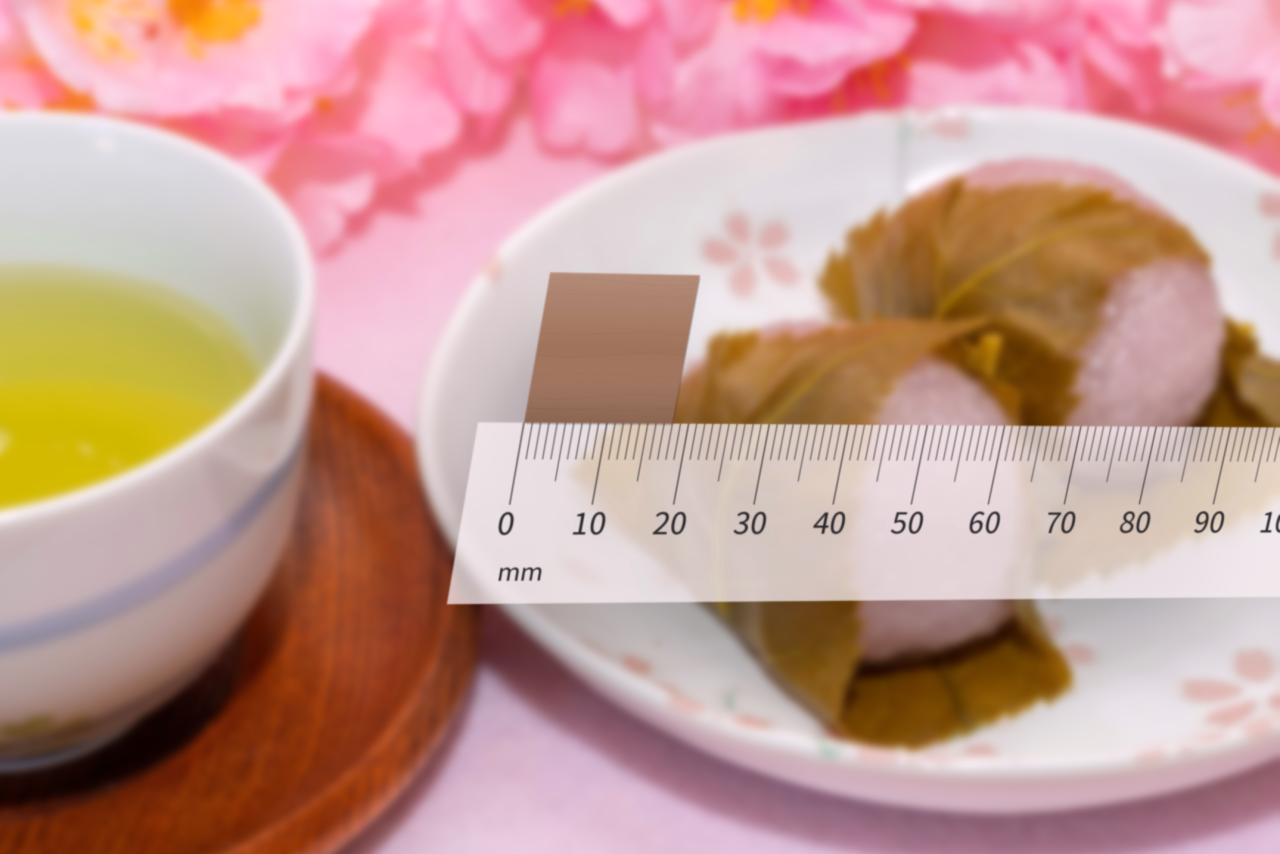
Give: 18 mm
